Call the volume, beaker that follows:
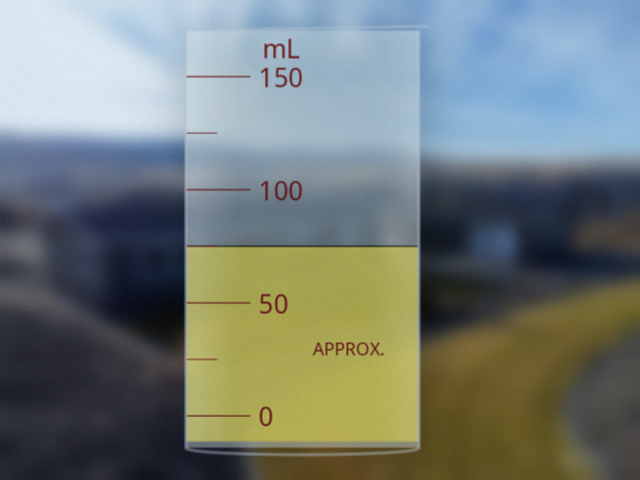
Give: 75 mL
